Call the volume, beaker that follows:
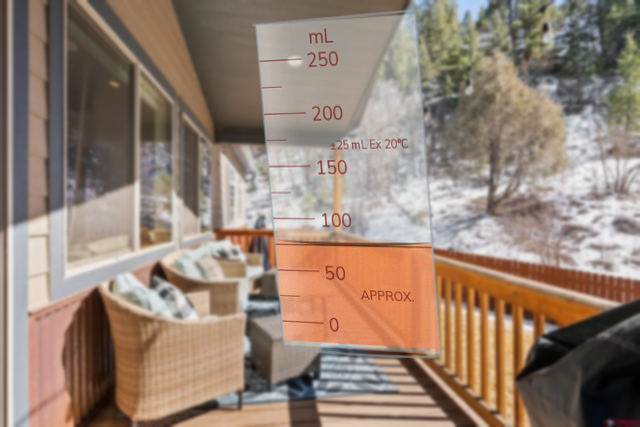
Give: 75 mL
